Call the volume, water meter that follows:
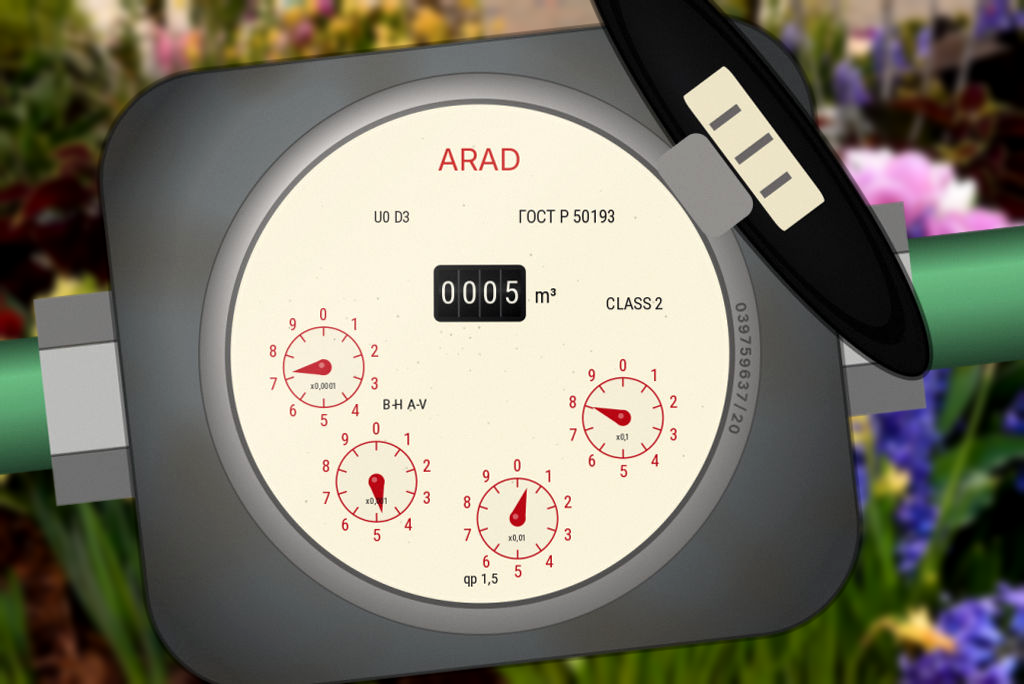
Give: 5.8047 m³
